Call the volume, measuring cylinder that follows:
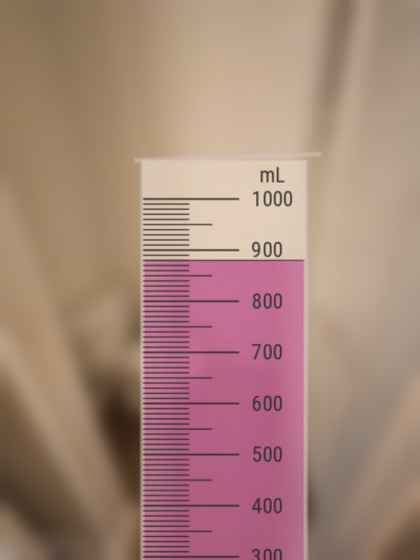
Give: 880 mL
